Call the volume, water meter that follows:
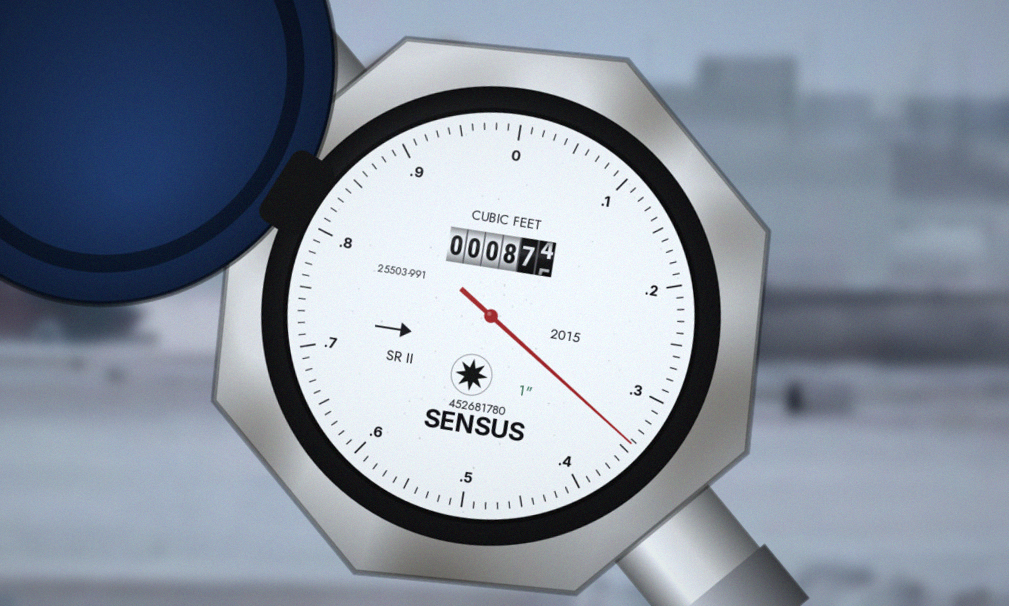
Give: 874.34 ft³
